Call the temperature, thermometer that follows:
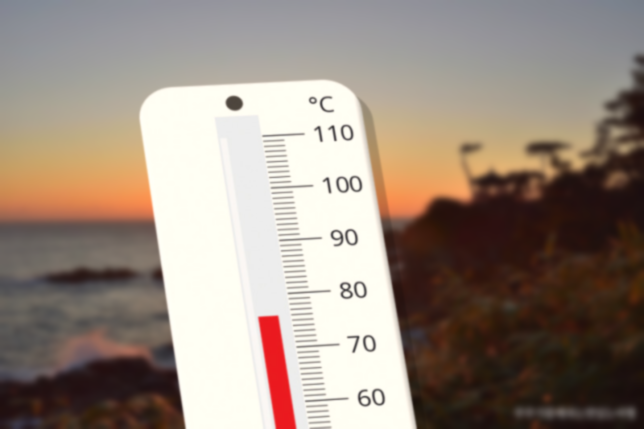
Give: 76 °C
